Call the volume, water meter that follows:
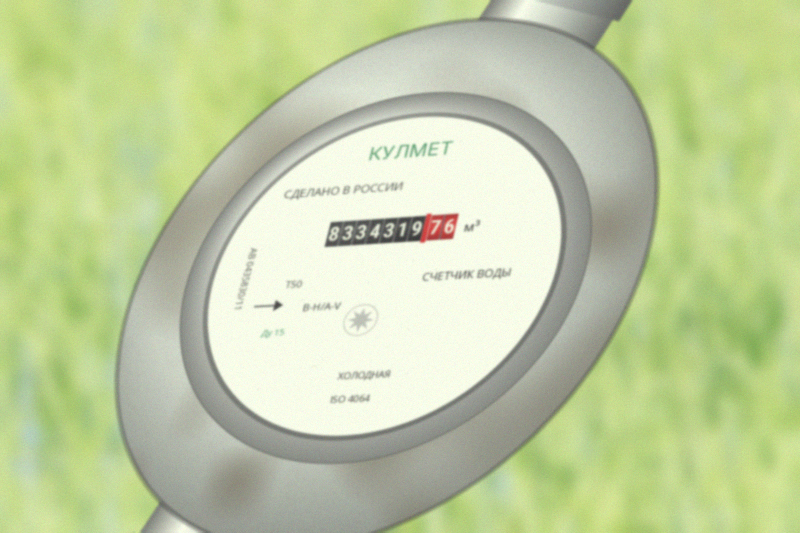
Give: 8334319.76 m³
